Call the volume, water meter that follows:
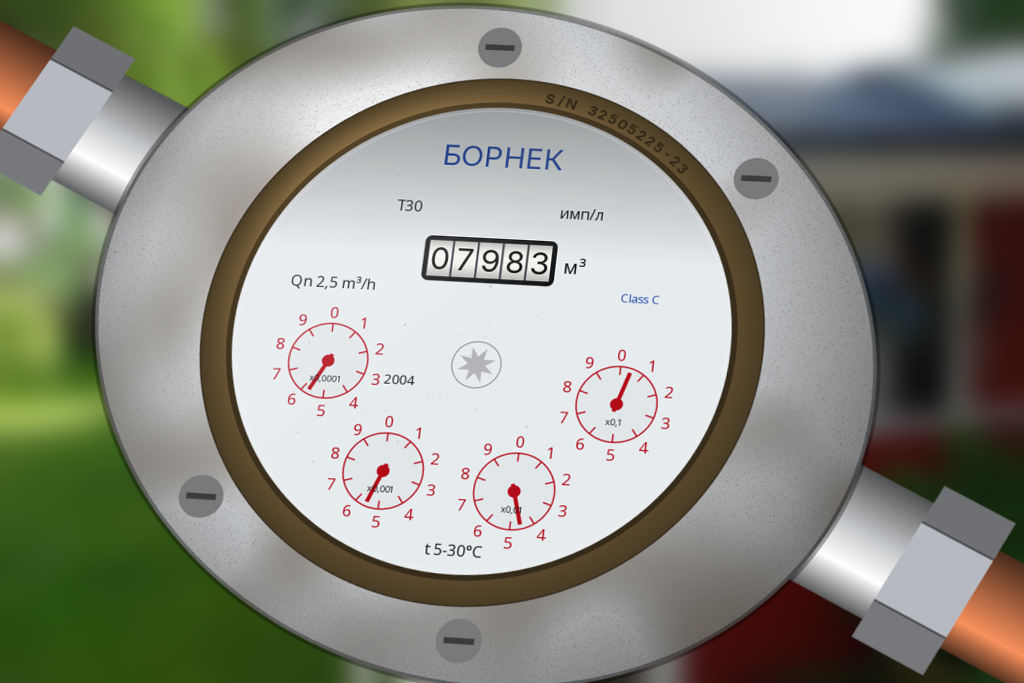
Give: 7983.0455 m³
